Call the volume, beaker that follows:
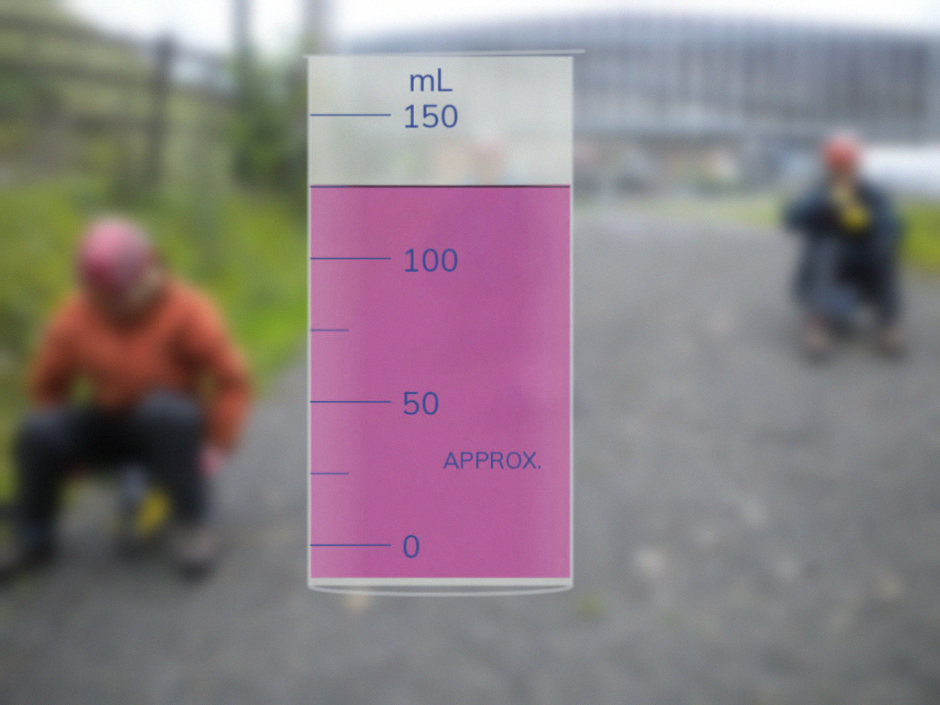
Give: 125 mL
